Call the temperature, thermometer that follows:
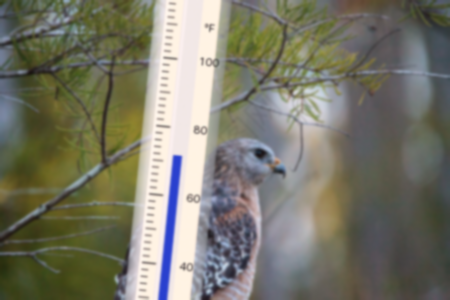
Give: 72 °F
